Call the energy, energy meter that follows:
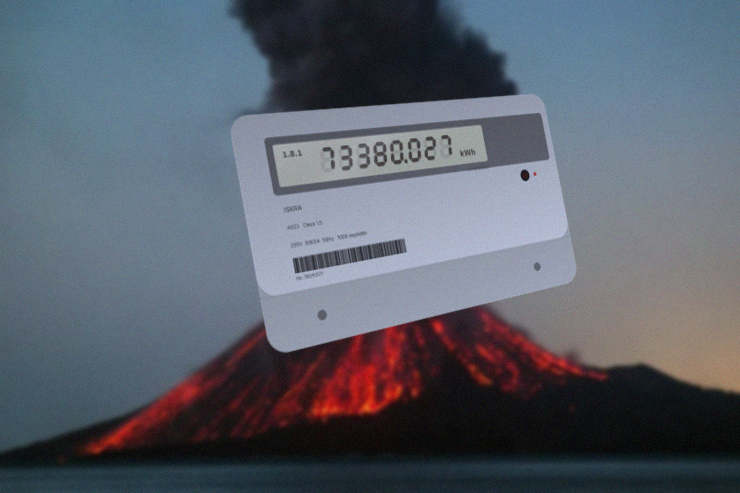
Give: 73380.027 kWh
